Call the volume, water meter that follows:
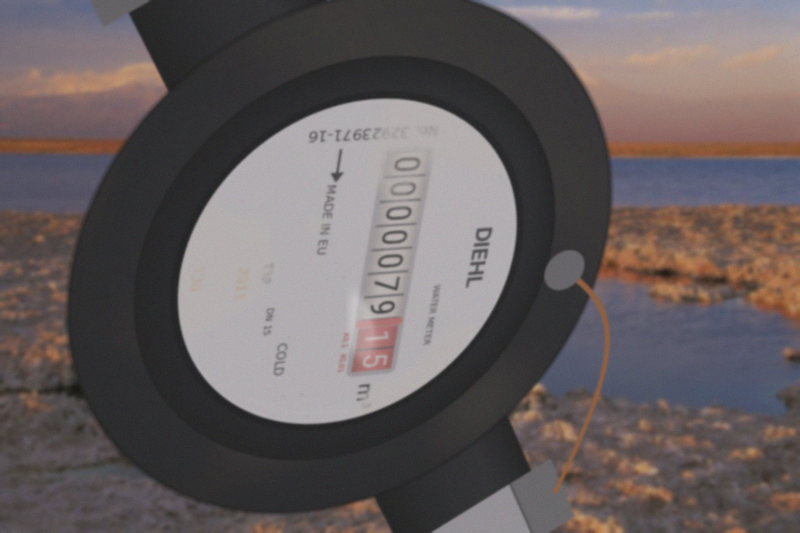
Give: 79.15 m³
